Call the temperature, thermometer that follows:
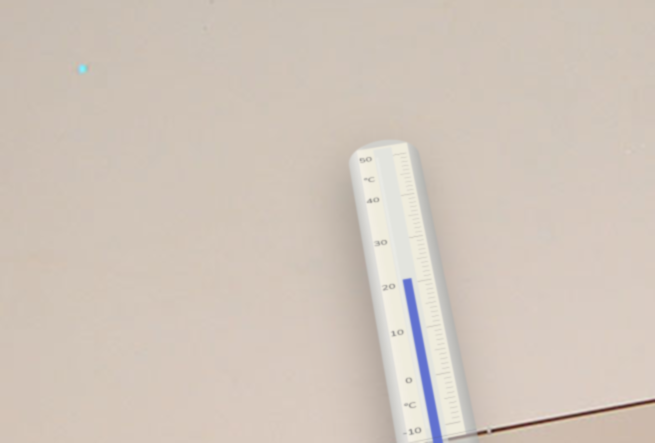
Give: 21 °C
